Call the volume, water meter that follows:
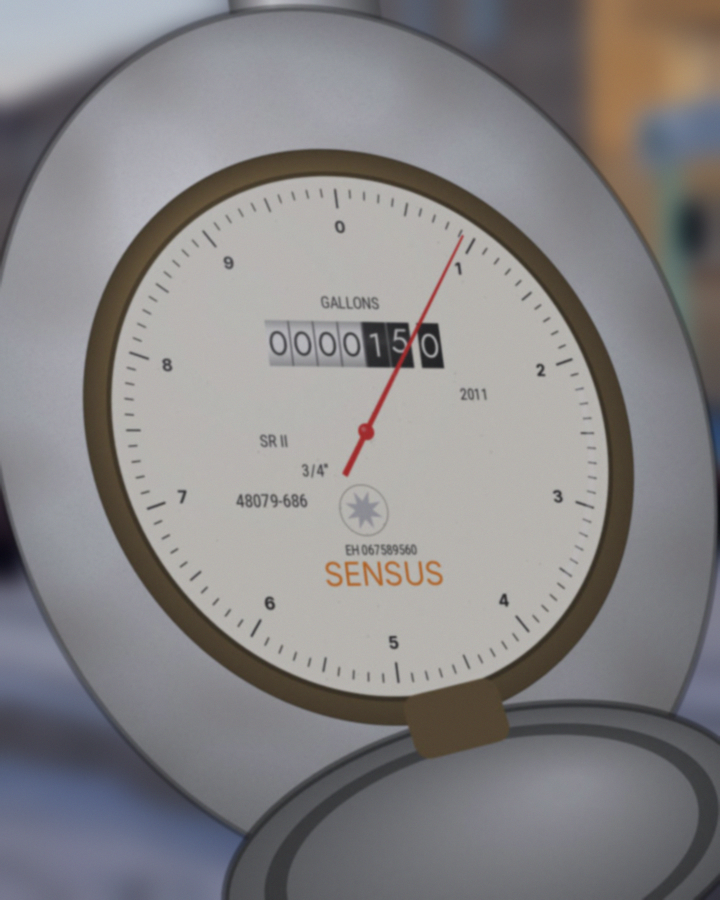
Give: 150.9 gal
